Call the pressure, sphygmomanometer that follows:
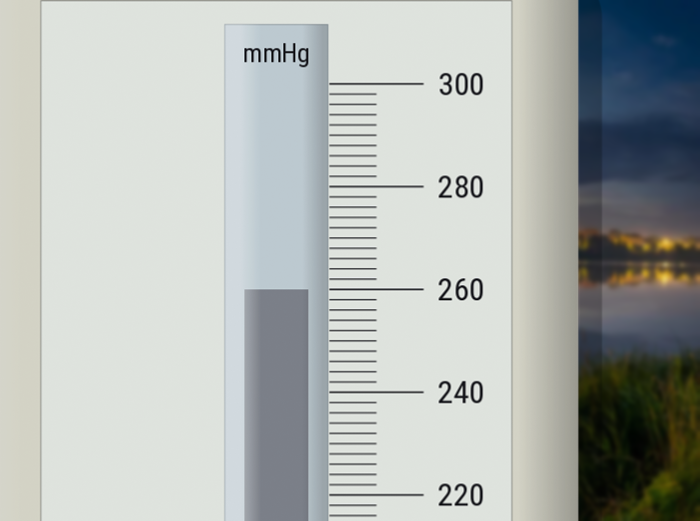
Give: 260 mmHg
